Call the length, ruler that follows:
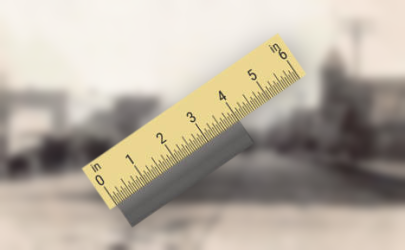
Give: 4 in
